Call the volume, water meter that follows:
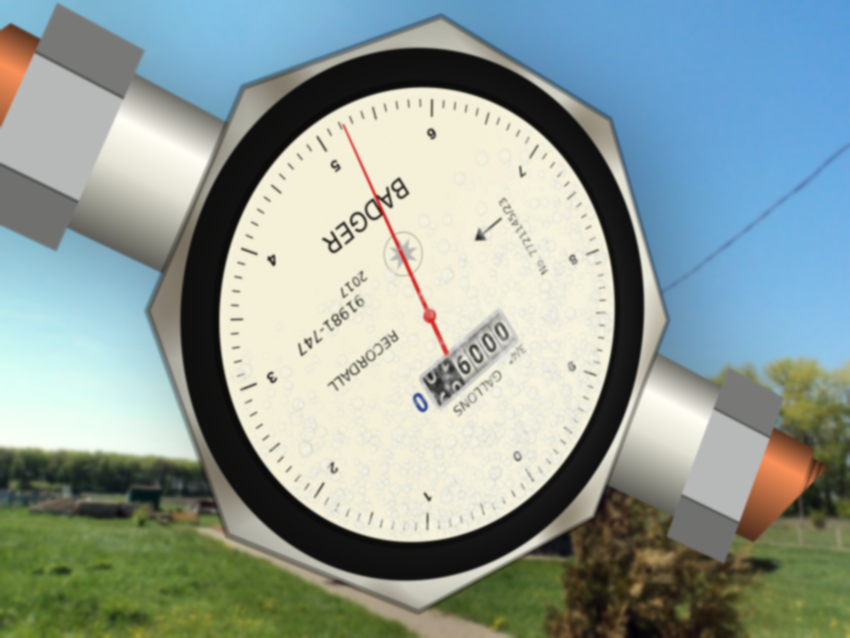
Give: 9095.2 gal
